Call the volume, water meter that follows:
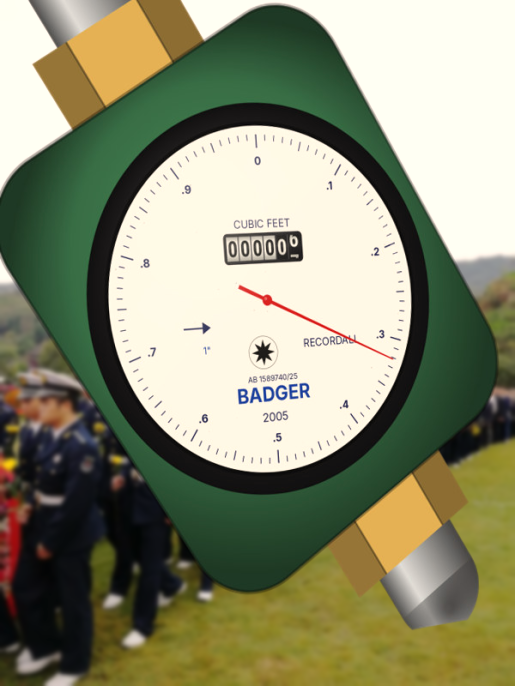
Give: 6.32 ft³
